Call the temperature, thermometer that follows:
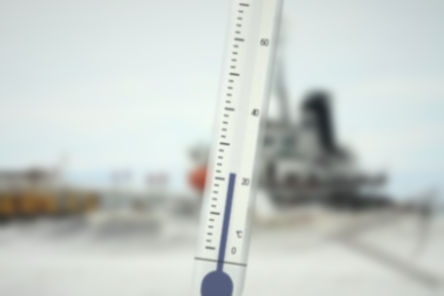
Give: 22 °C
